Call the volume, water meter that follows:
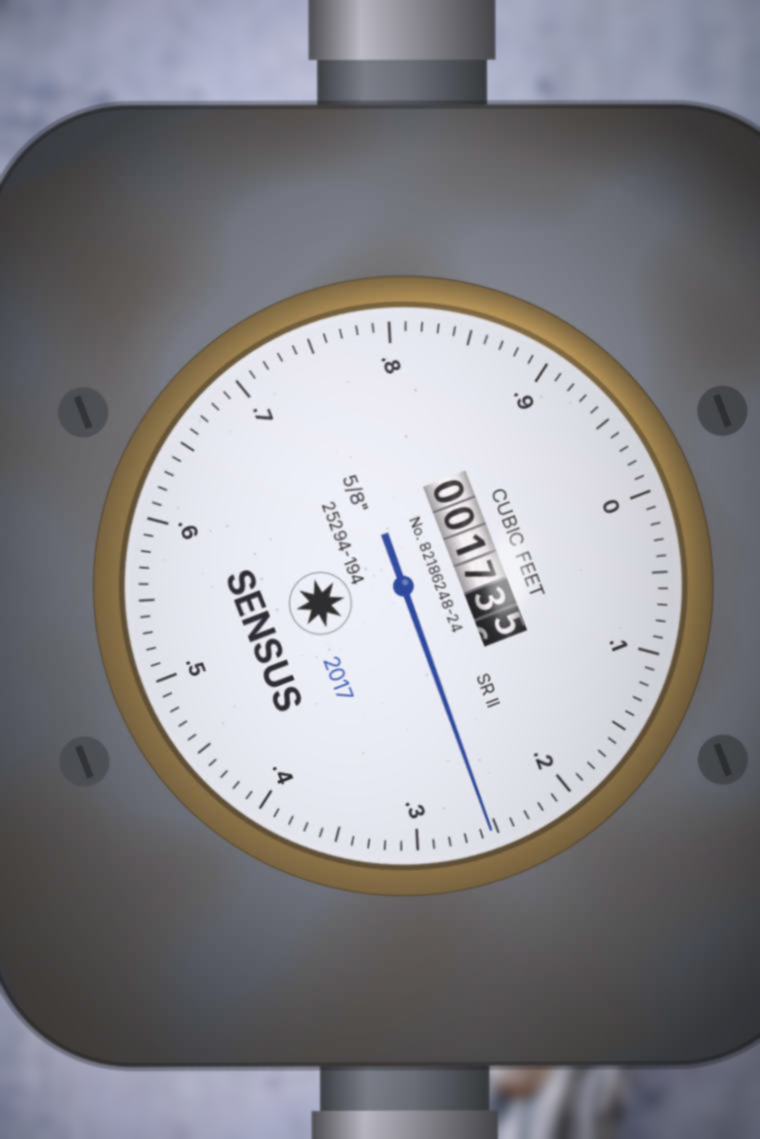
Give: 1735.25 ft³
